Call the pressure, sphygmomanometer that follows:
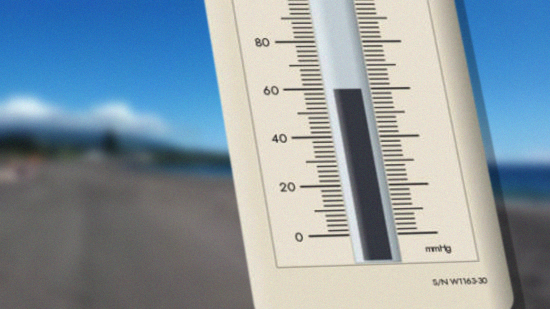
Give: 60 mmHg
